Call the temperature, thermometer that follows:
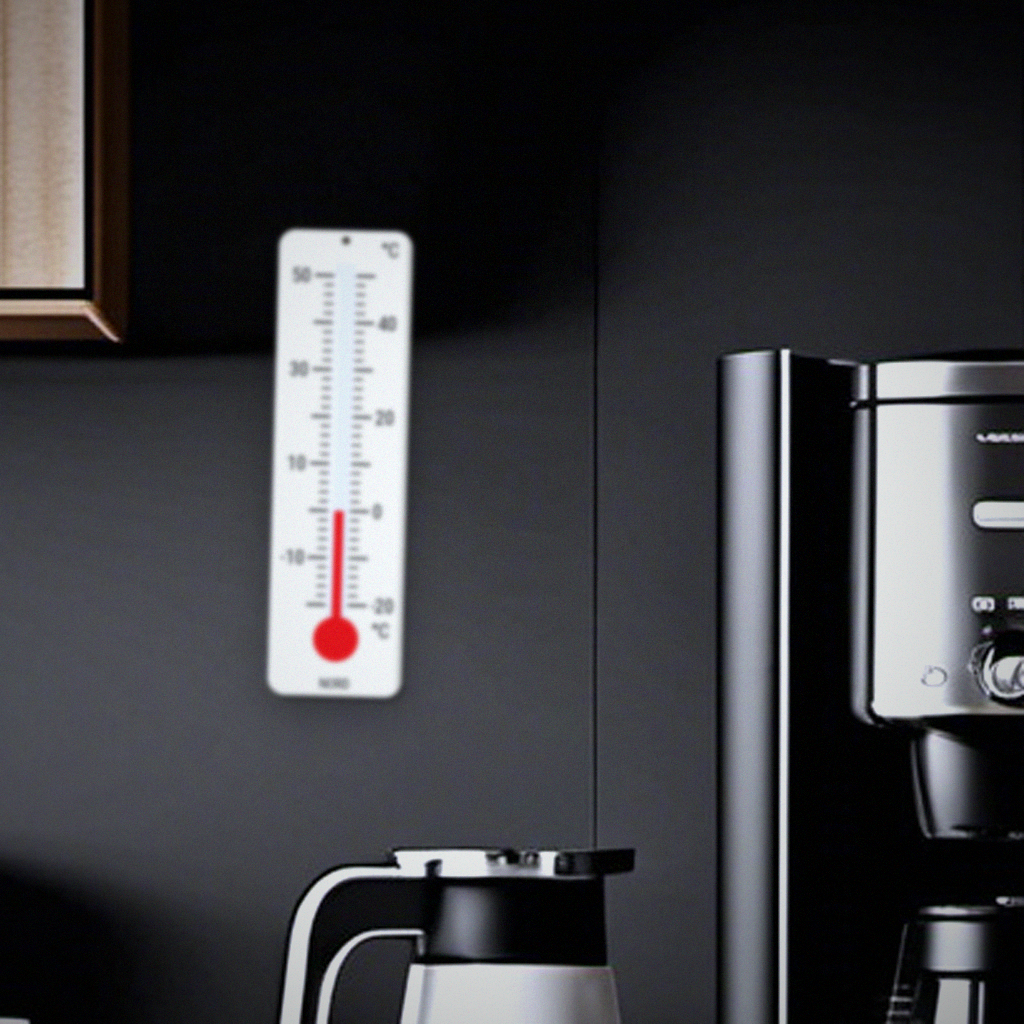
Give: 0 °C
